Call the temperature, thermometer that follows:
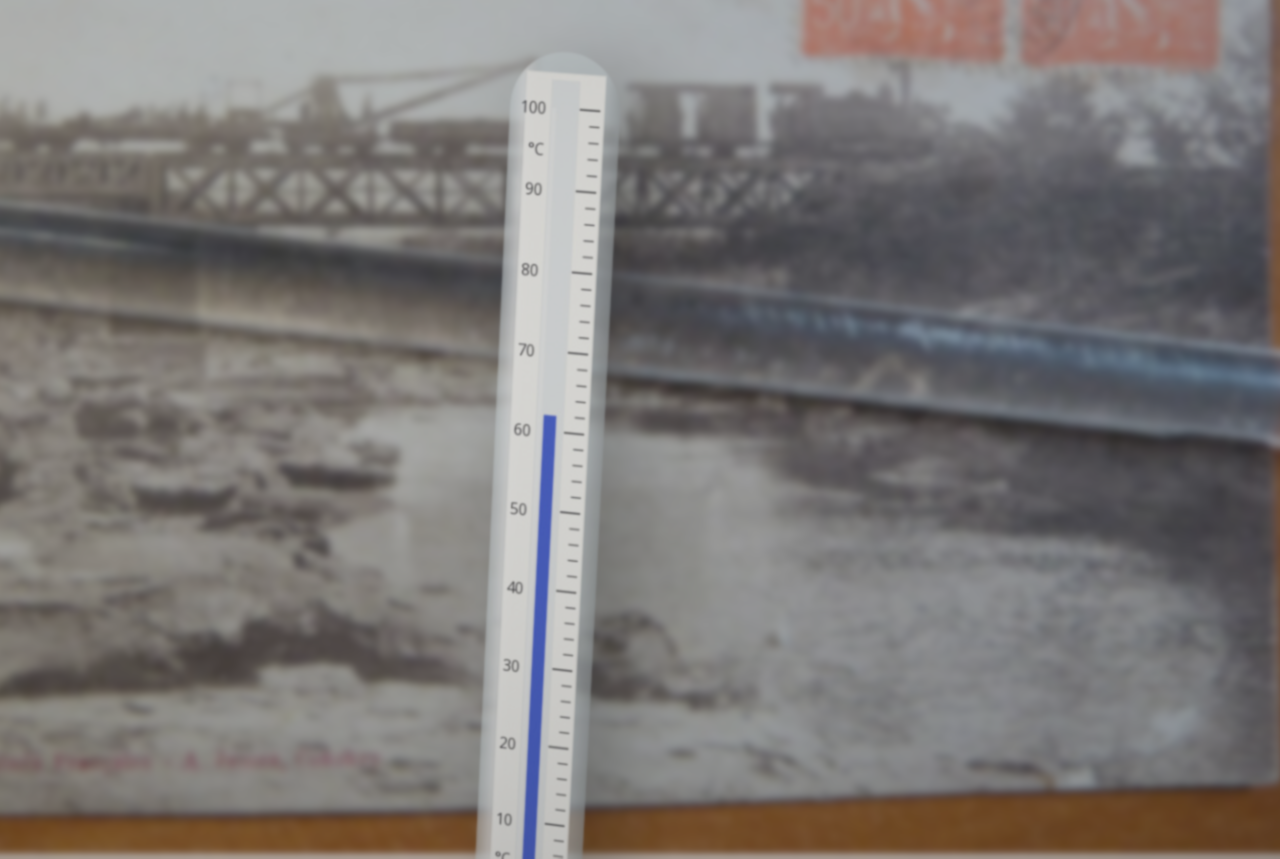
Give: 62 °C
